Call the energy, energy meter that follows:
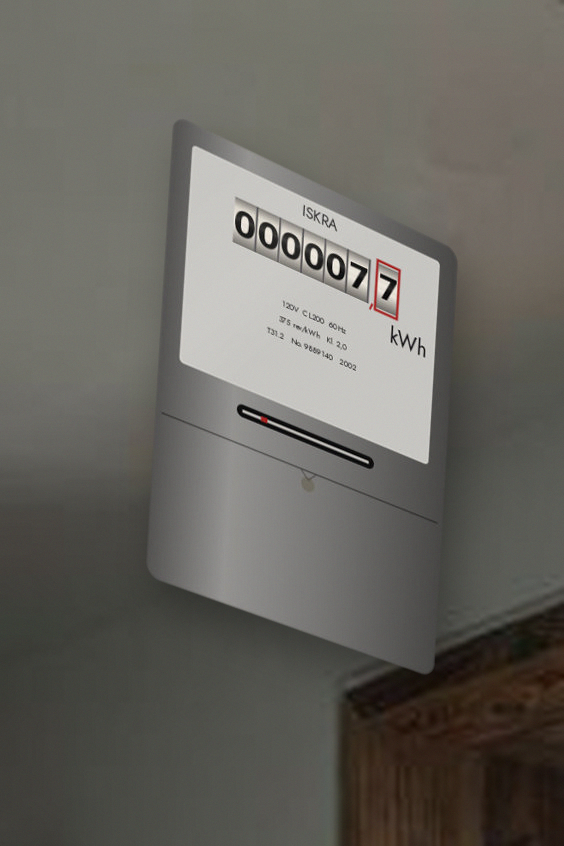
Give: 7.7 kWh
